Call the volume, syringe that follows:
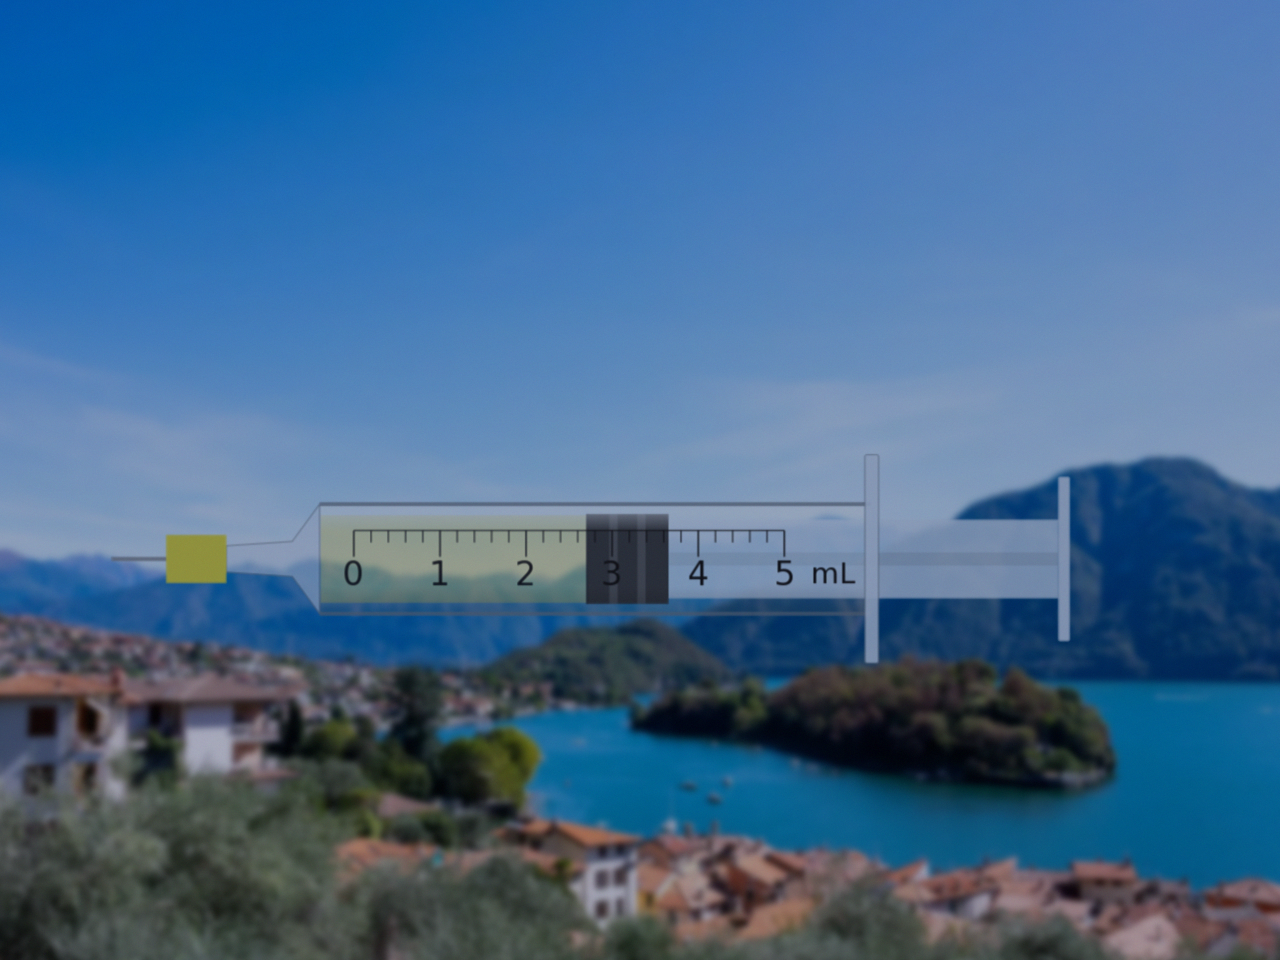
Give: 2.7 mL
